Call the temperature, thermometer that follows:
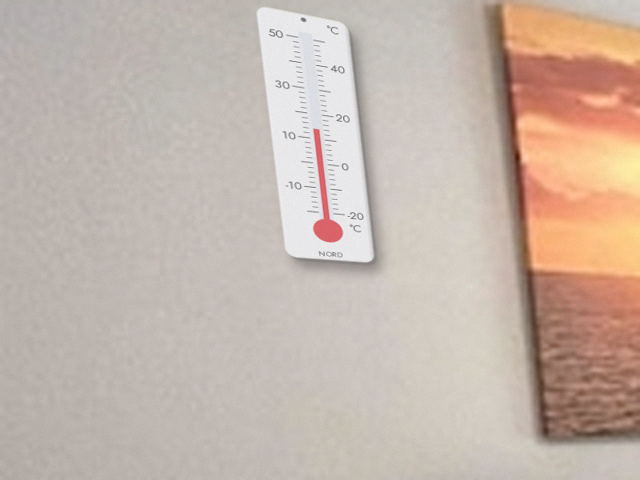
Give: 14 °C
